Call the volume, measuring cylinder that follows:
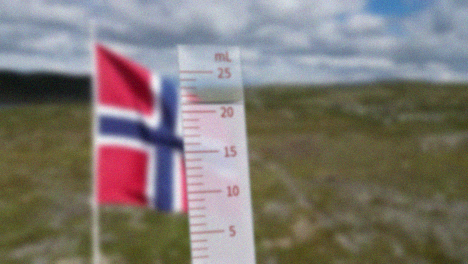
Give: 21 mL
